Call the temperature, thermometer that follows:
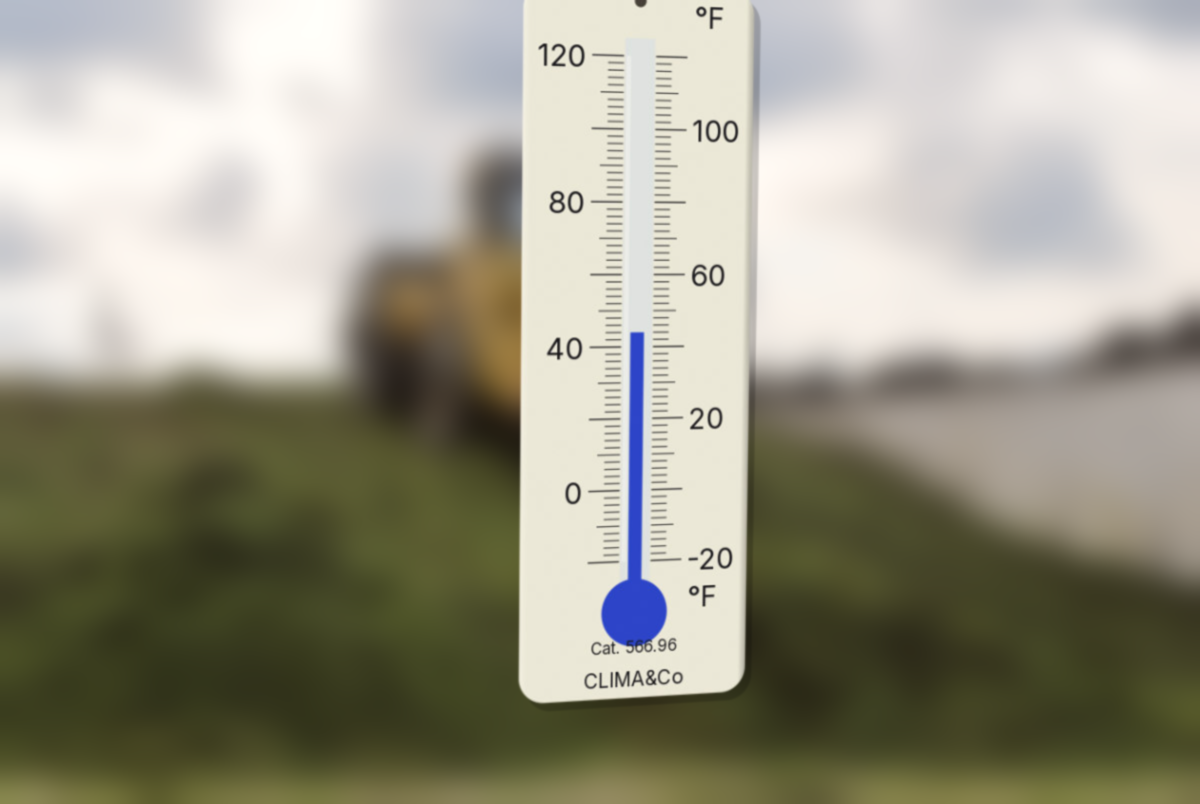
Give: 44 °F
